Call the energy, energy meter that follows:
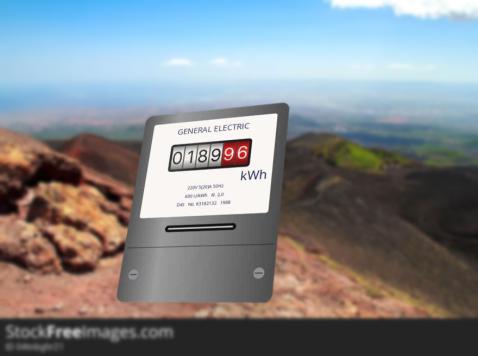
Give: 189.96 kWh
